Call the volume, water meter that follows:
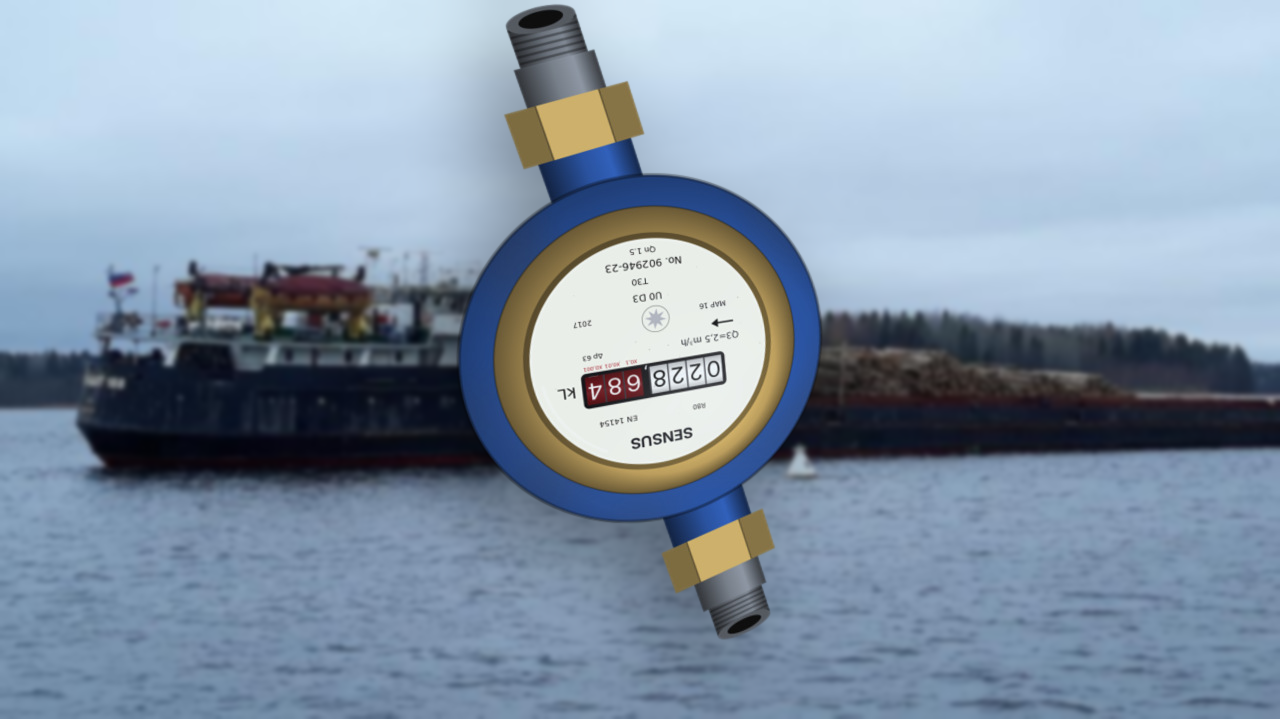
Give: 228.684 kL
